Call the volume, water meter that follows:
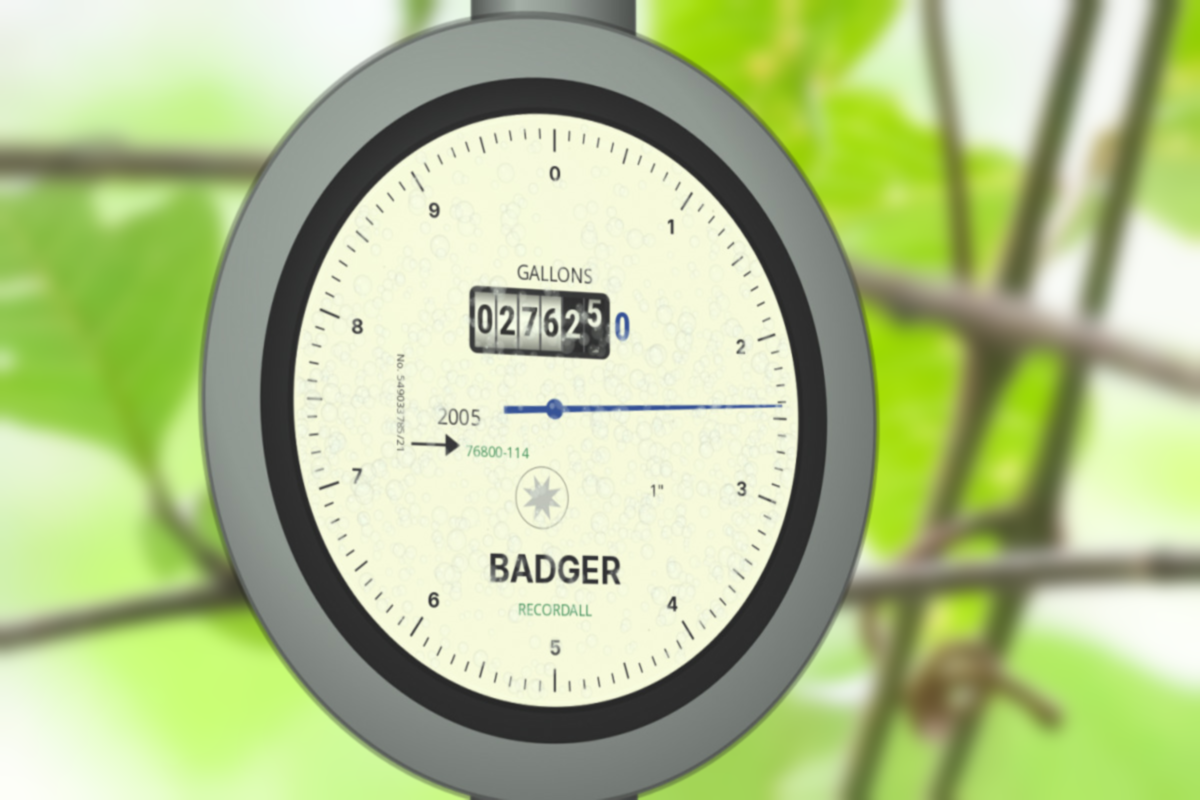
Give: 276252.4 gal
